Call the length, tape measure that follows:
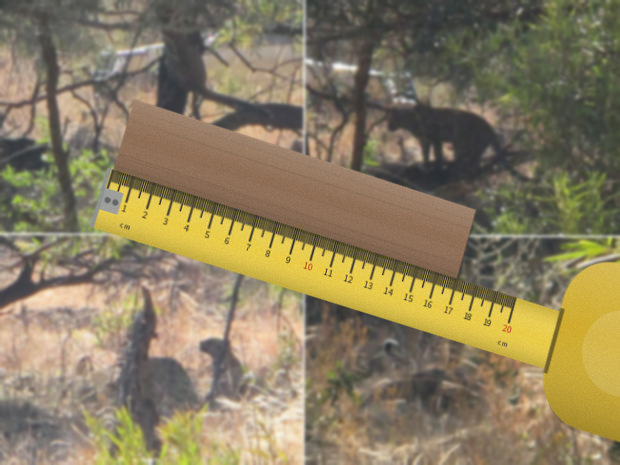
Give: 17 cm
